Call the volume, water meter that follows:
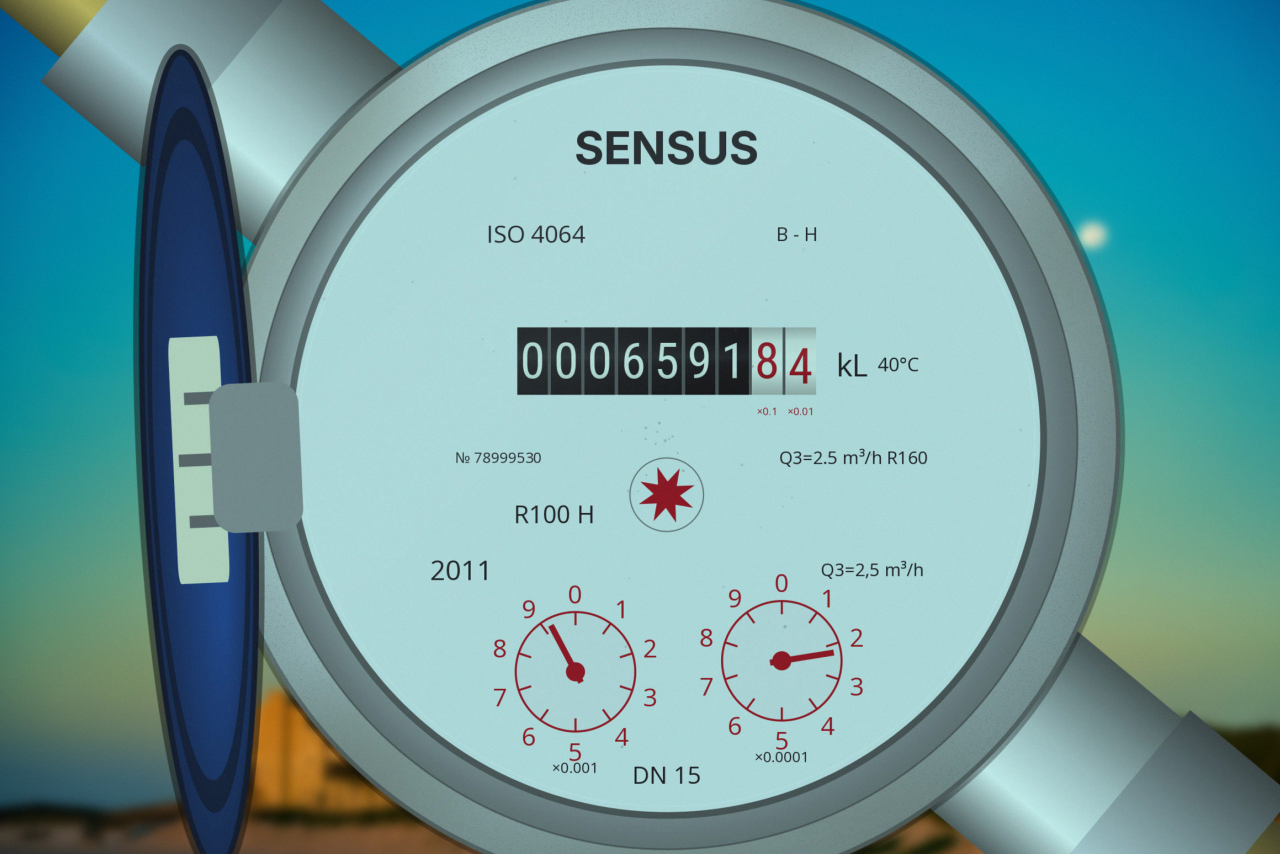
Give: 6591.8392 kL
